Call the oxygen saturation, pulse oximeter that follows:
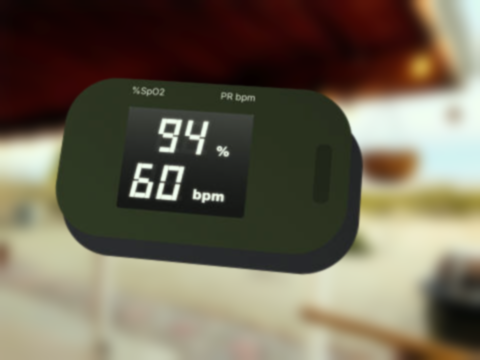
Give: 94 %
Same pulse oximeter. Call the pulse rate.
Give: 60 bpm
